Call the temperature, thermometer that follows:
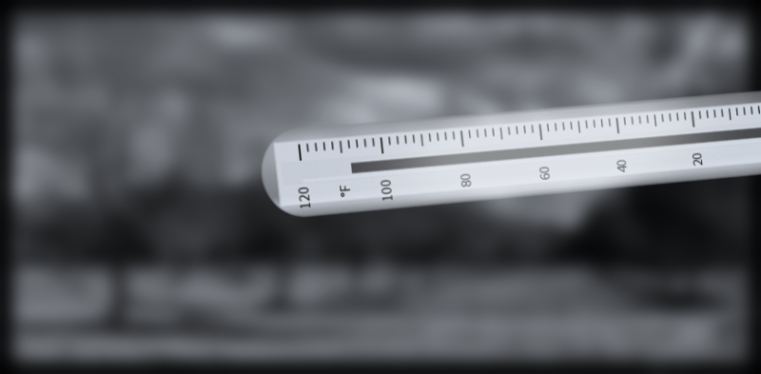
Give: 108 °F
